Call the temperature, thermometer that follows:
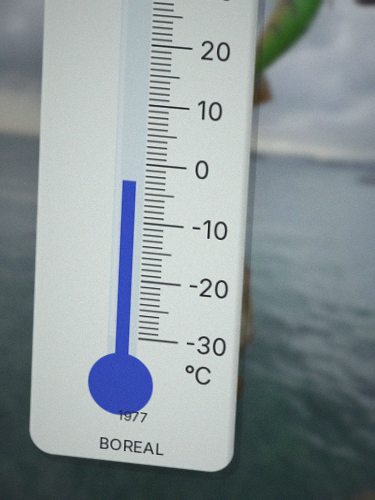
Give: -3 °C
